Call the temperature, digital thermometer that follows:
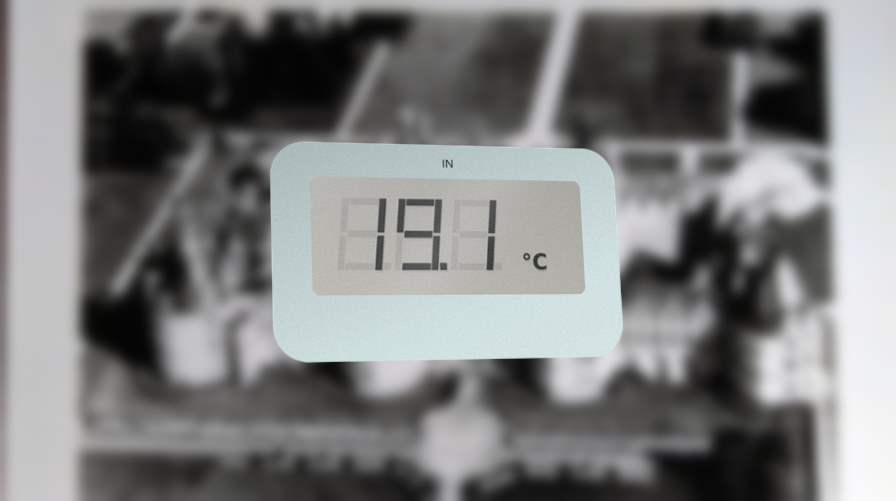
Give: 19.1 °C
